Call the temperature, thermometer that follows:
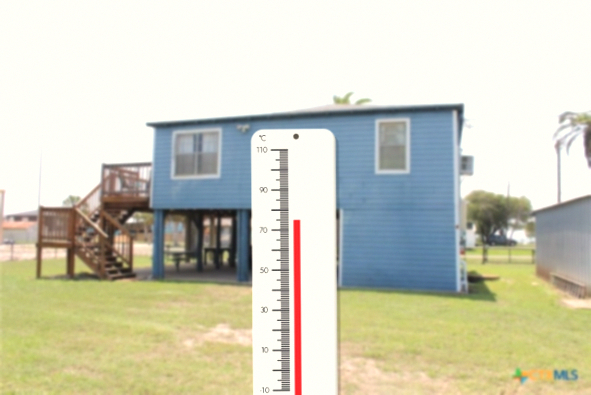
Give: 75 °C
